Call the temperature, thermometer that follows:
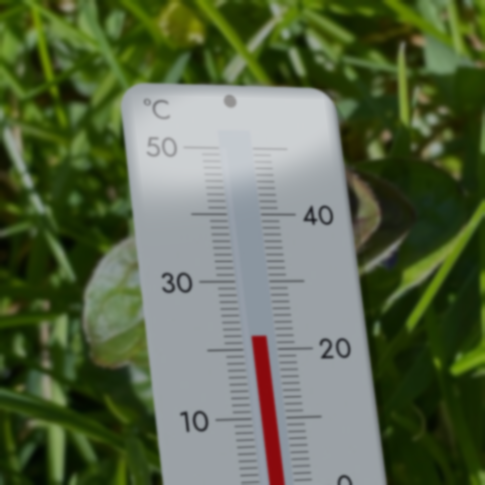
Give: 22 °C
